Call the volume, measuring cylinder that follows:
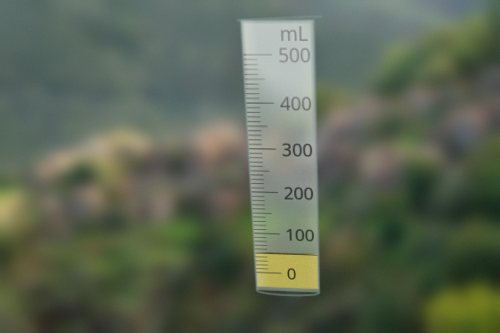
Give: 50 mL
